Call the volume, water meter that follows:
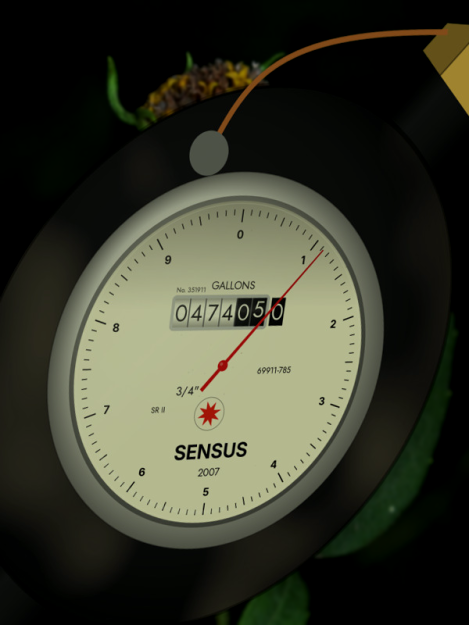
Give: 474051.1 gal
